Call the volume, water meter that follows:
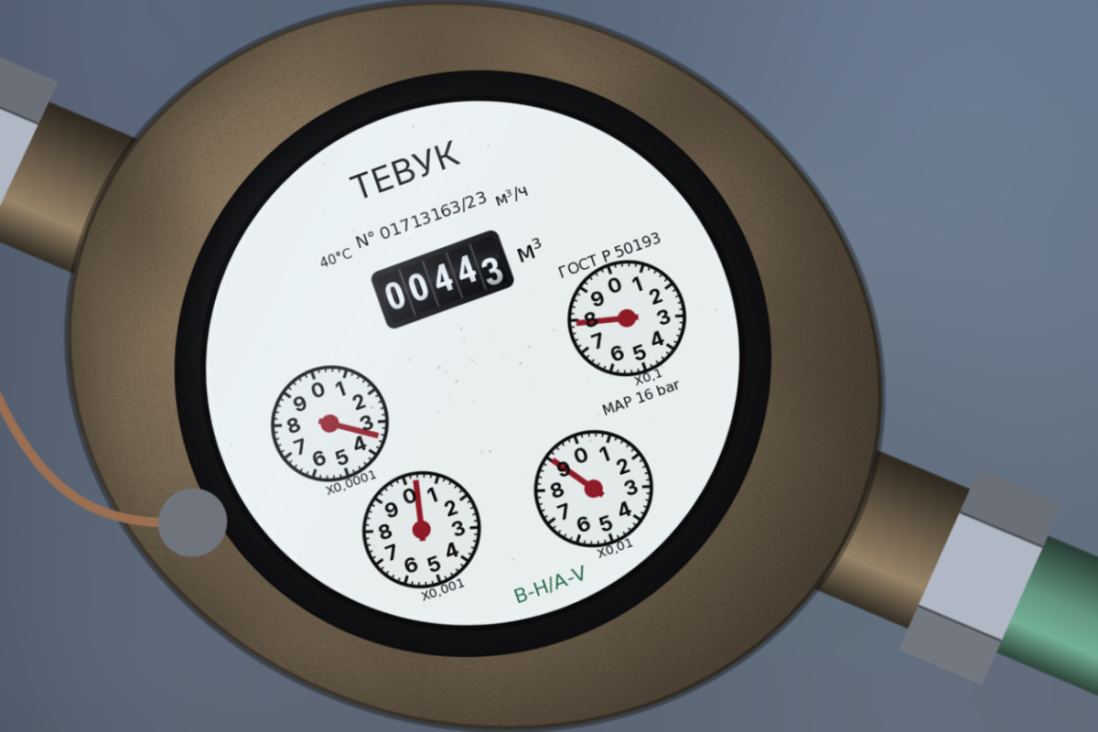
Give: 442.7903 m³
